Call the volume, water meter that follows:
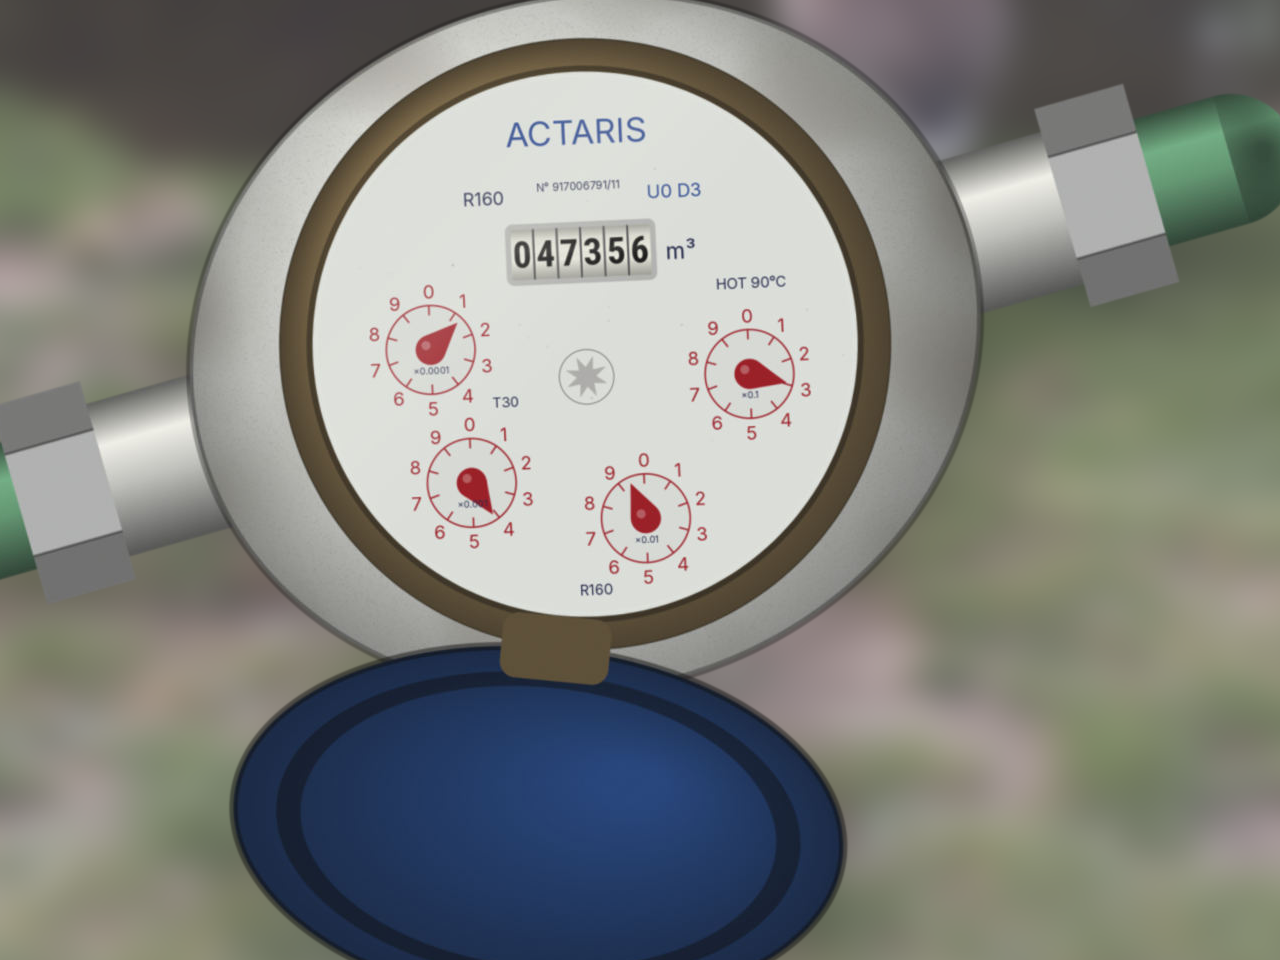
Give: 47356.2941 m³
